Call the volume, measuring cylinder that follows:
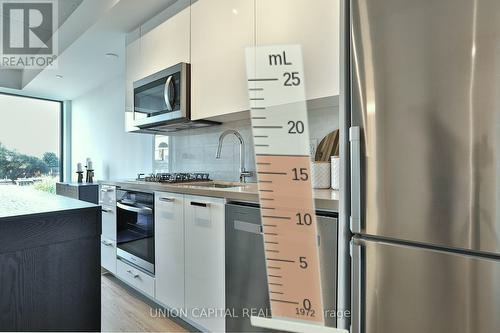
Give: 17 mL
